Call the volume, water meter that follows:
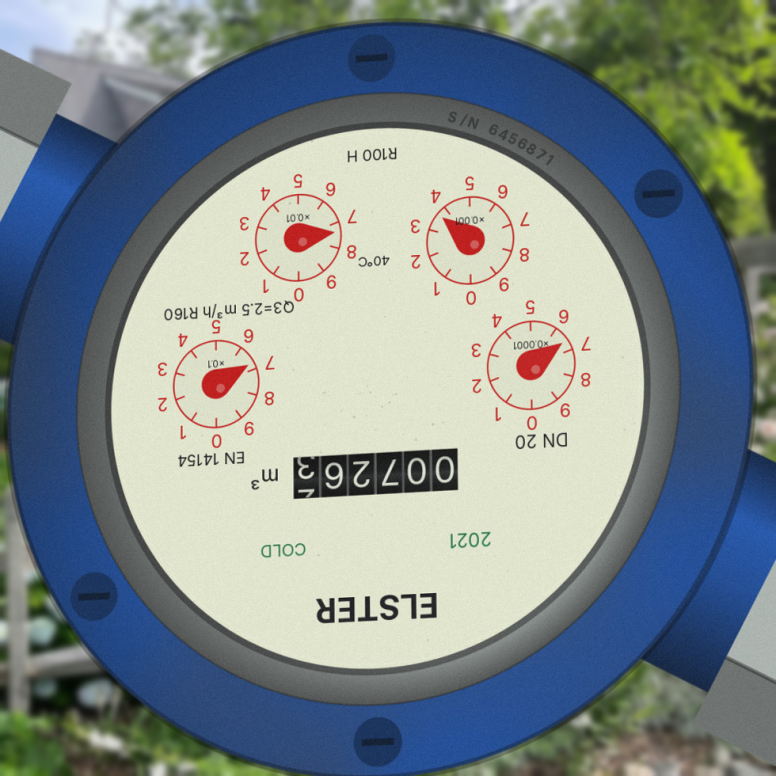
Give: 7262.6736 m³
